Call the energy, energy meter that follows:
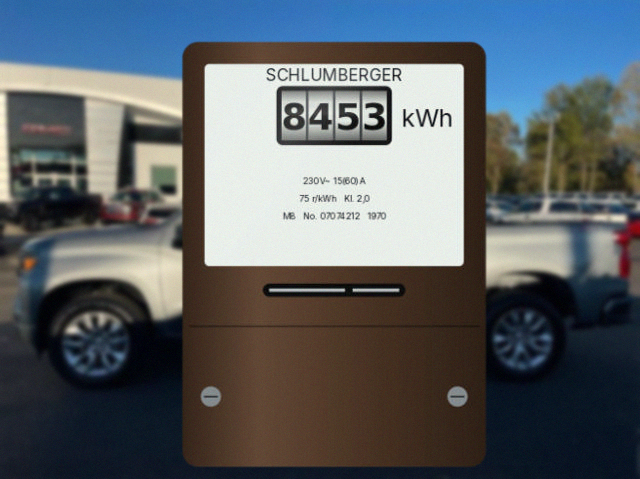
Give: 8453 kWh
